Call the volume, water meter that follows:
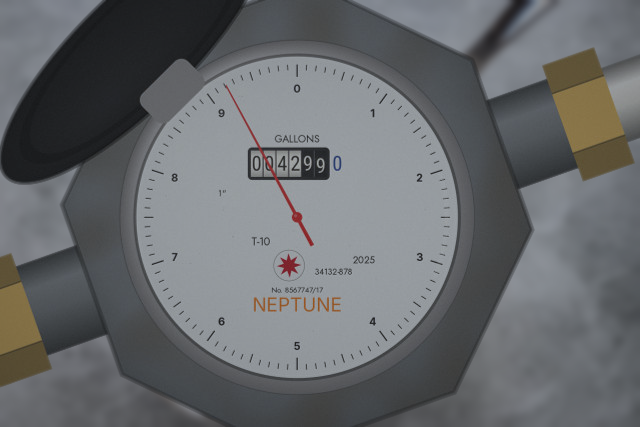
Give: 42989.2 gal
